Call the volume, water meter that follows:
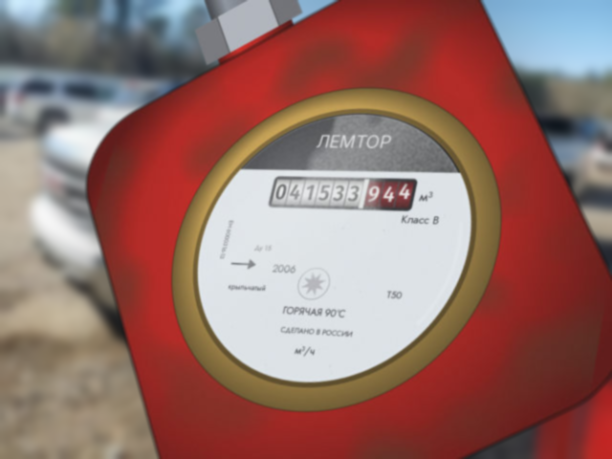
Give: 41533.944 m³
